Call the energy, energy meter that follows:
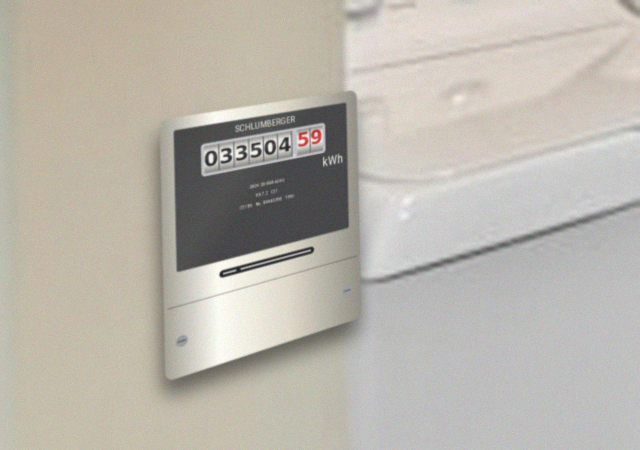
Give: 33504.59 kWh
